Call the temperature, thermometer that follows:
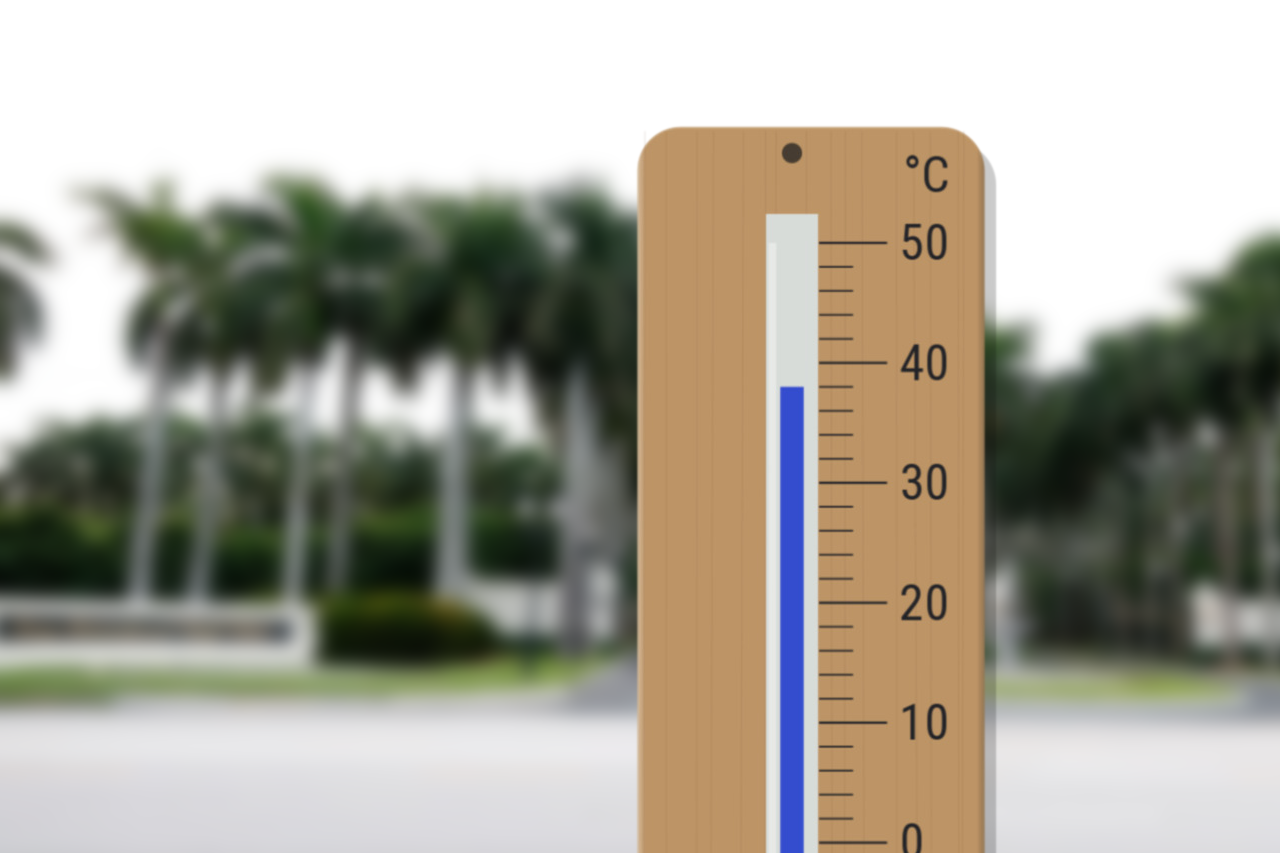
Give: 38 °C
